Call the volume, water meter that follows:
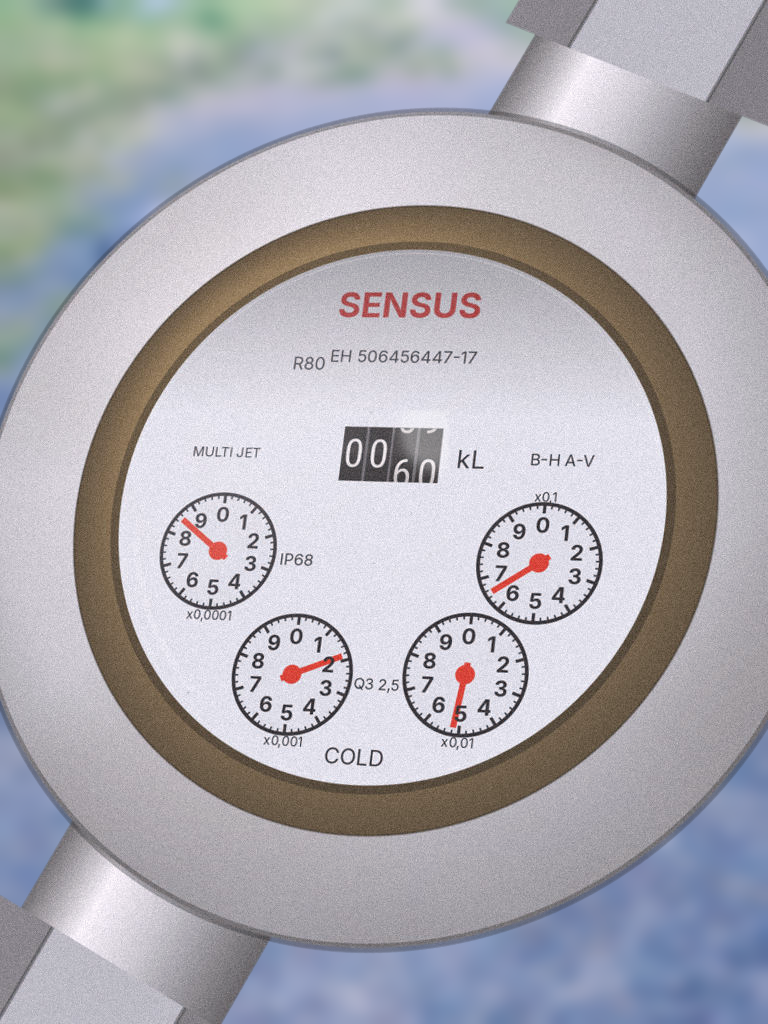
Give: 59.6518 kL
